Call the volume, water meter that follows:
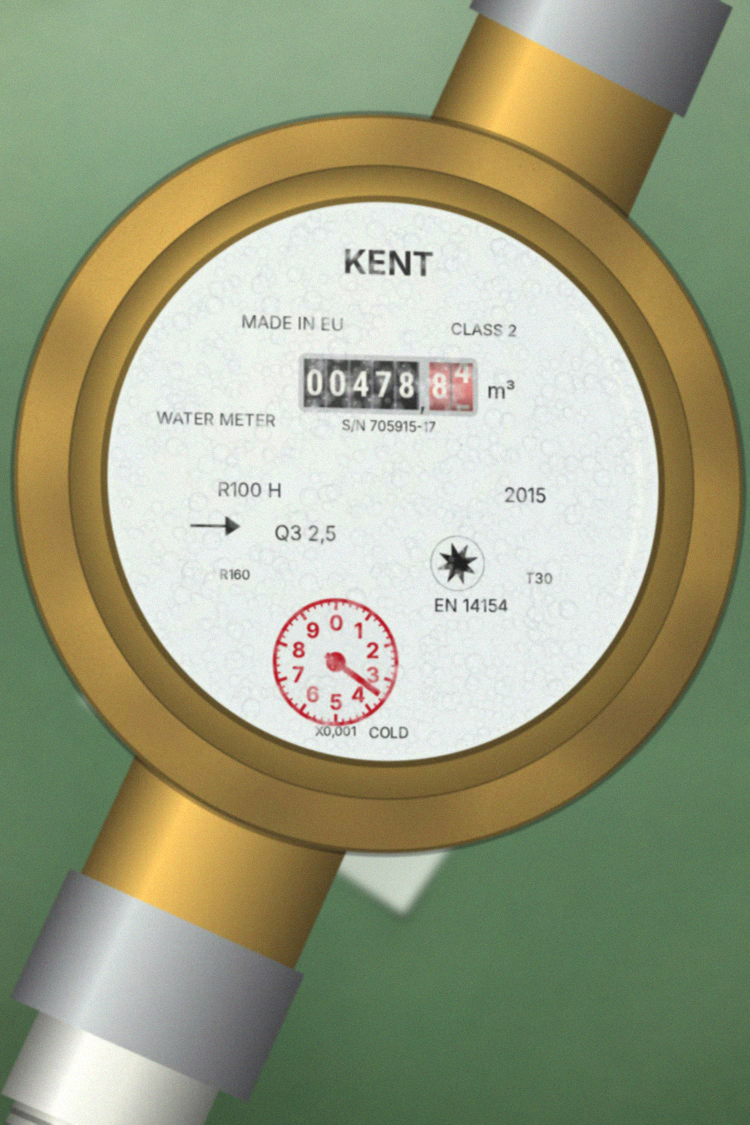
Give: 478.843 m³
